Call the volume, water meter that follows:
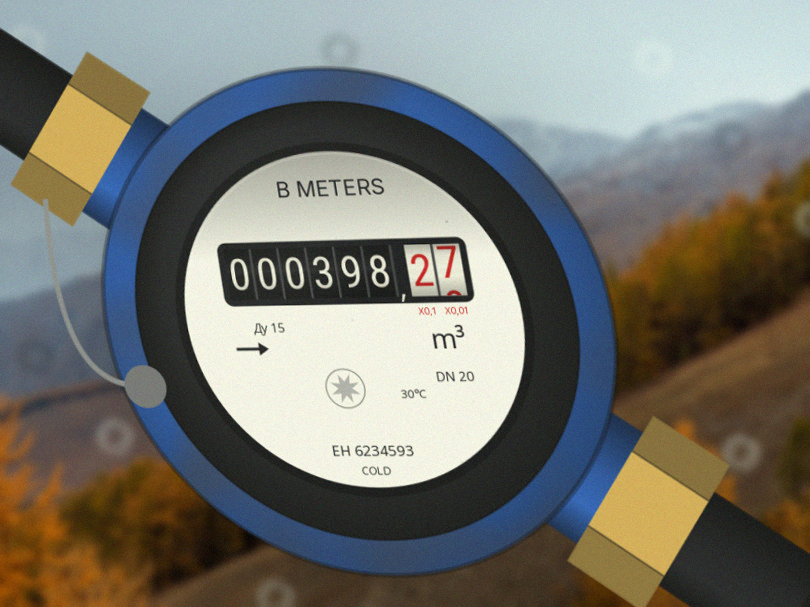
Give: 398.27 m³
